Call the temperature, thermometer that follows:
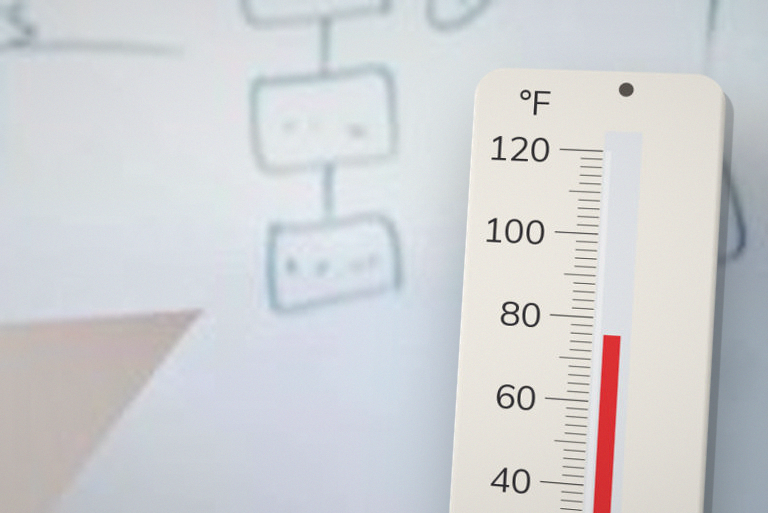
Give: 76 °F
